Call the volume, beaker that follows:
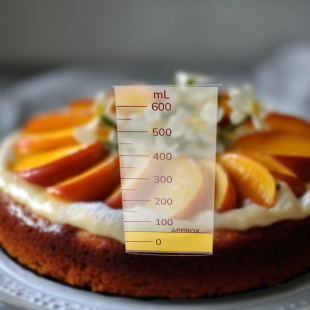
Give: 50 mL
